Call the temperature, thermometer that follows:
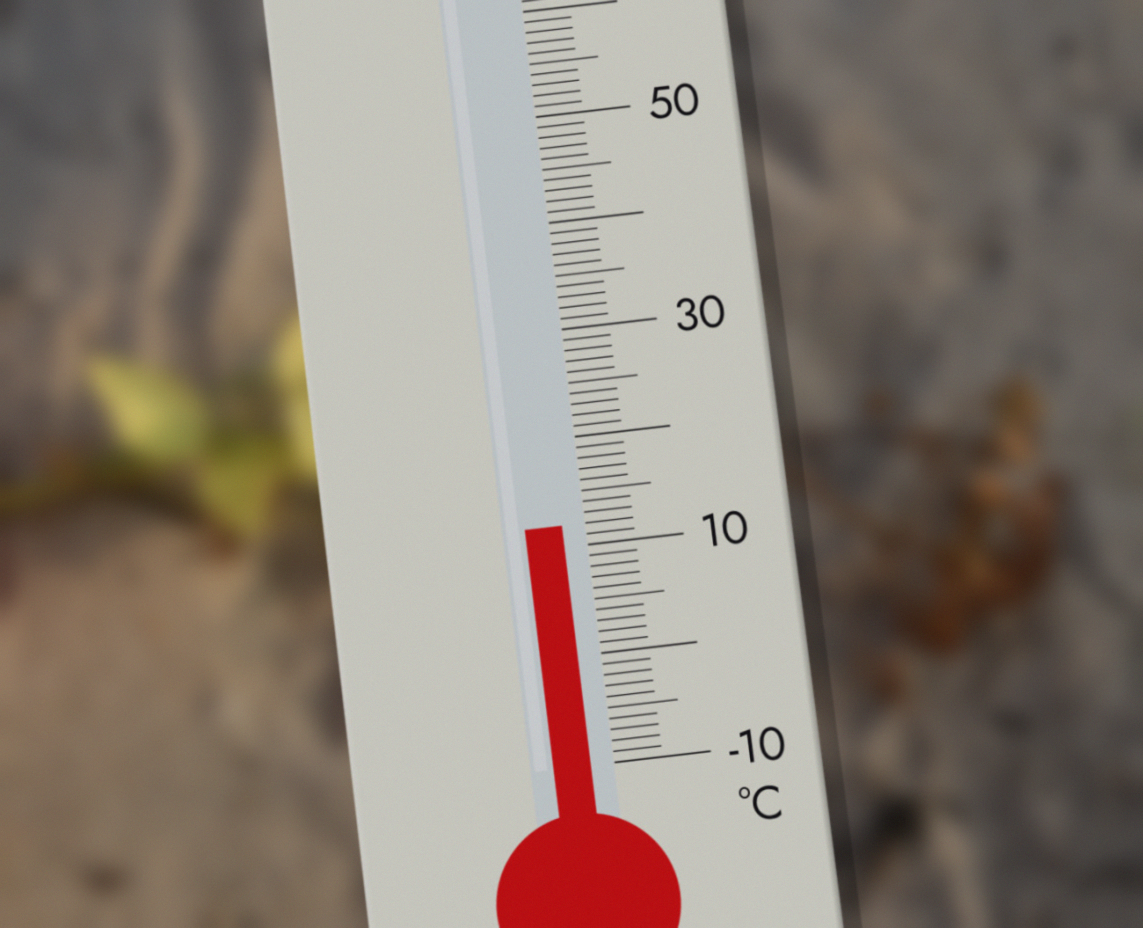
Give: 12 °C
